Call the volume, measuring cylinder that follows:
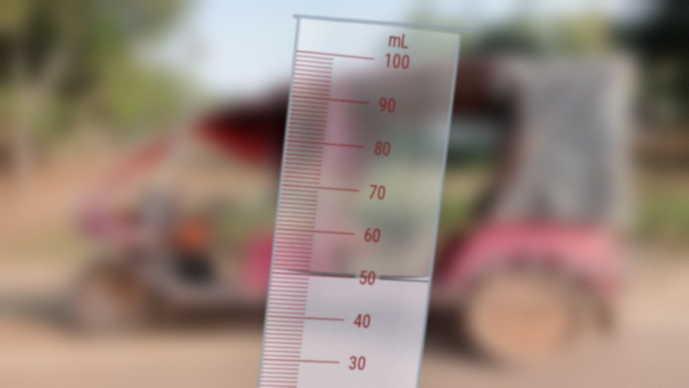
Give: 50 mL
